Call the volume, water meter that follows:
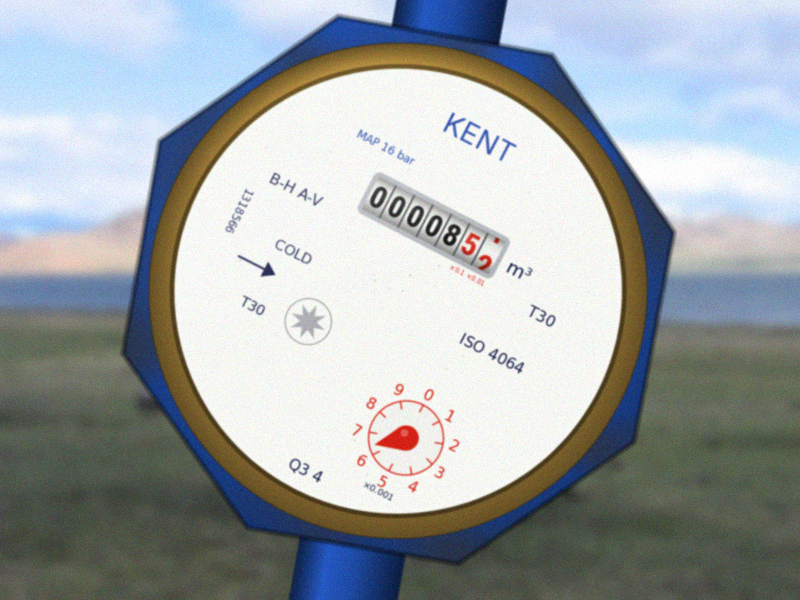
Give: 8.516 m³
